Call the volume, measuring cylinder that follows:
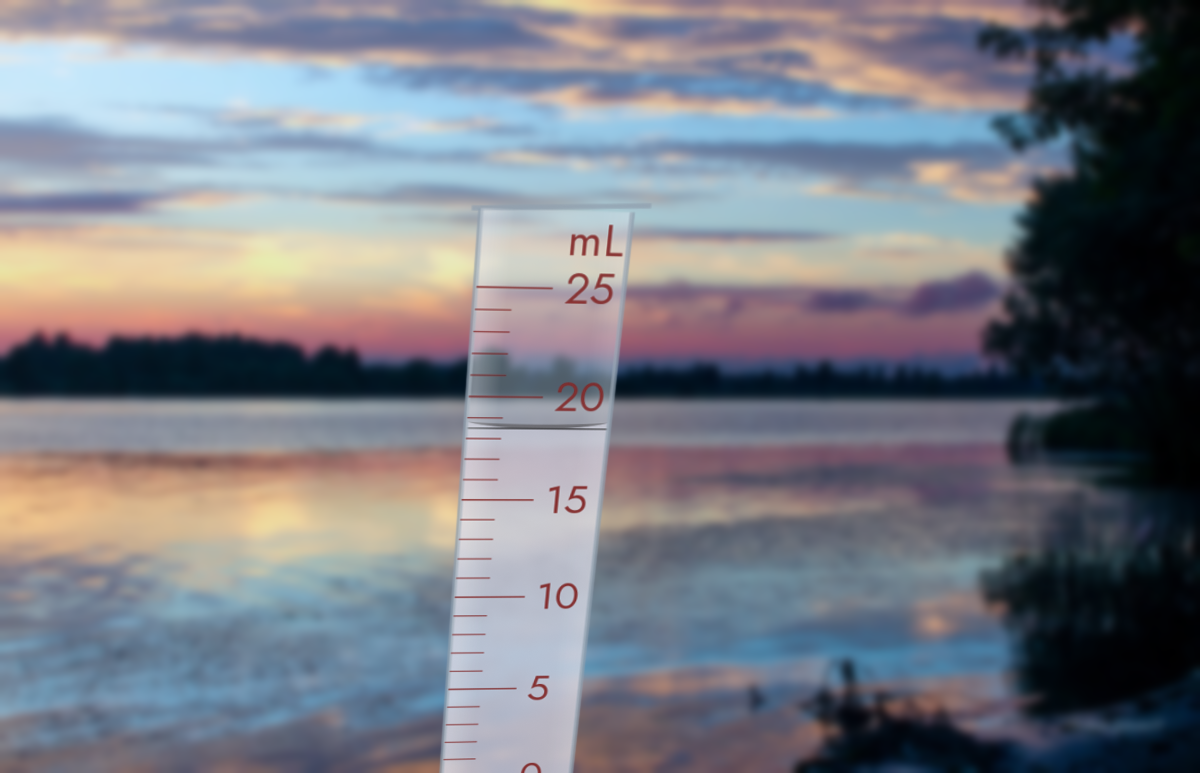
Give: 18.5 mL
